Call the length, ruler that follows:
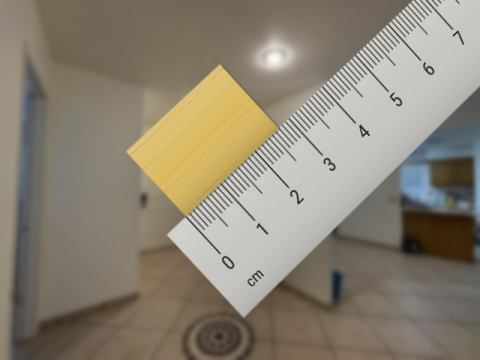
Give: 2.7 cm
